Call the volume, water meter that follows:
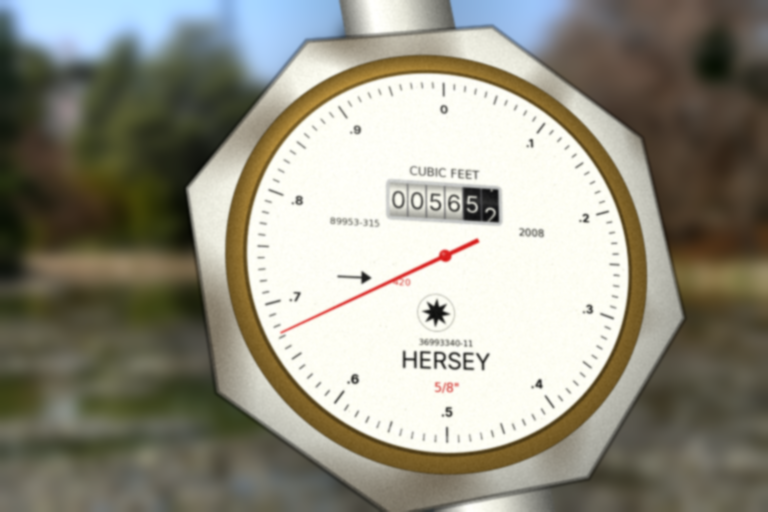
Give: 5651.67 ft³
